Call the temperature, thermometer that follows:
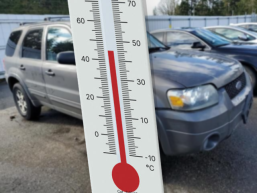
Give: 45 °C
